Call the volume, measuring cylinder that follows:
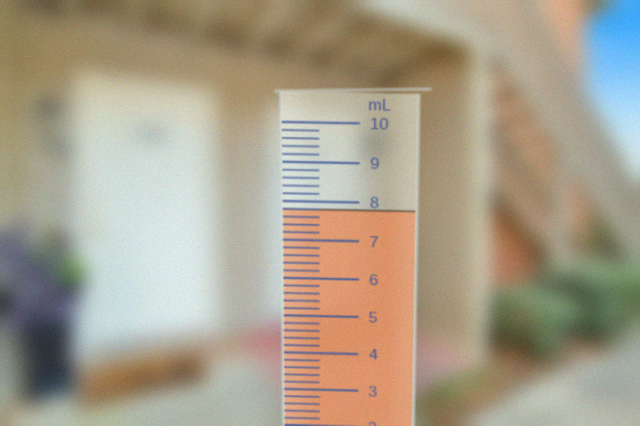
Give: 7.8 mL
